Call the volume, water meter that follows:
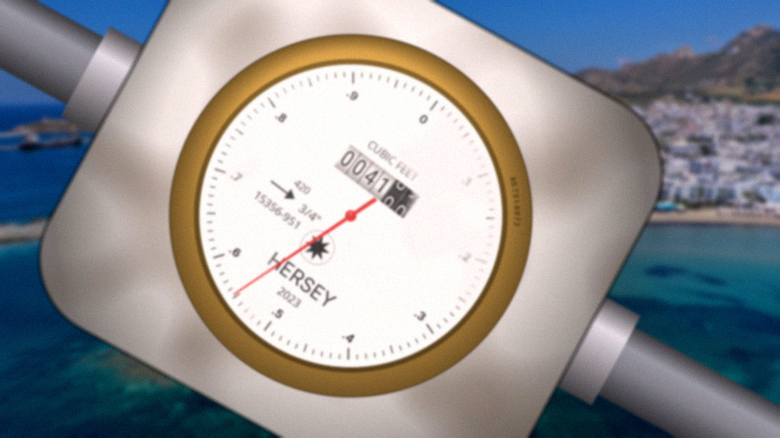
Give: 4189.55 ft³
